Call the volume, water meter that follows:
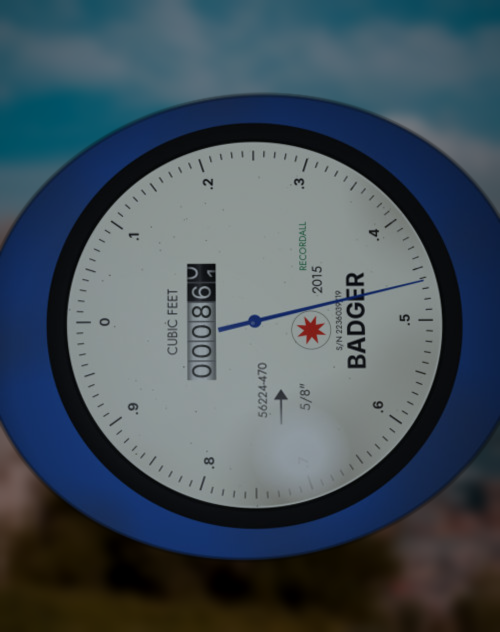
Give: 860.46 ft³
